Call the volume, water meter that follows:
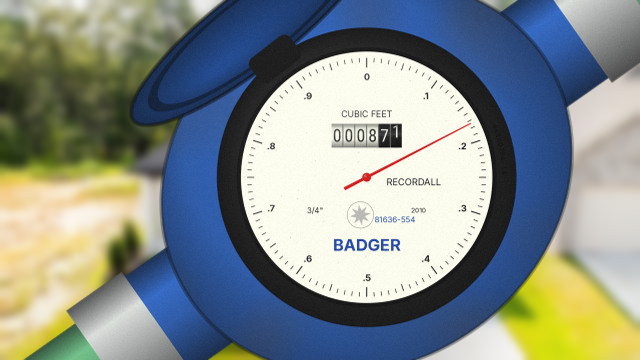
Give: 871.17 ft³
